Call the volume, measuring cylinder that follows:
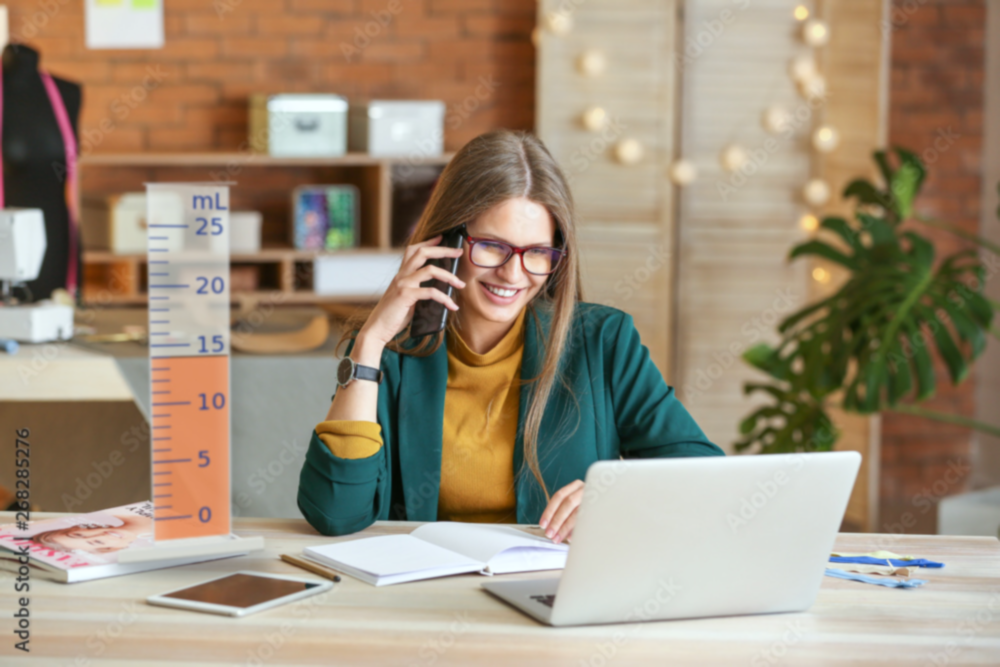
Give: 14 mL
